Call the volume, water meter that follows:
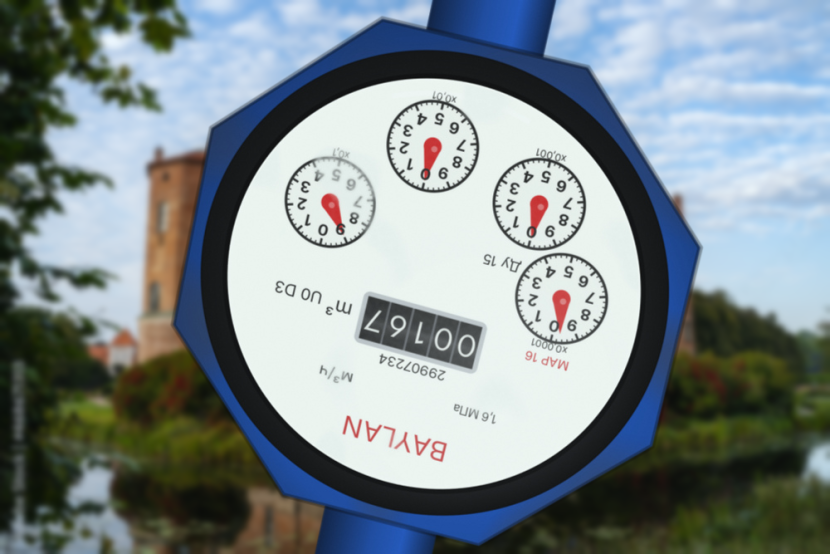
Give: 167.8999 m³
